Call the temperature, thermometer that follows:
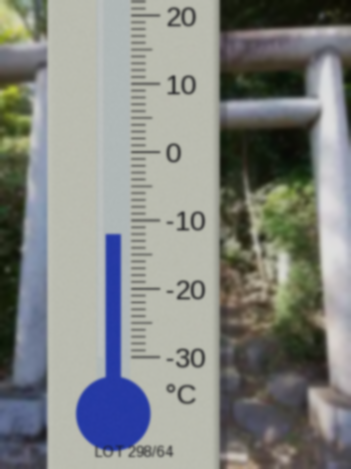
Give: -12 °C
